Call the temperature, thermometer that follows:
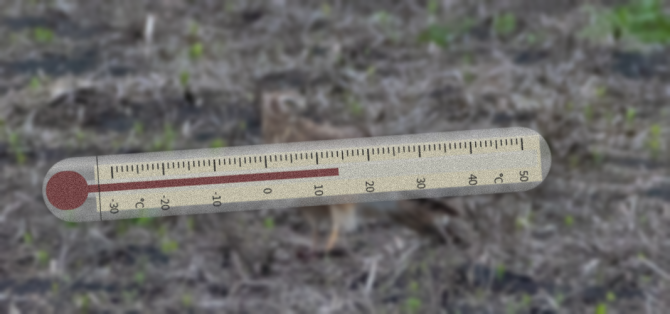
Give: 14 °C
